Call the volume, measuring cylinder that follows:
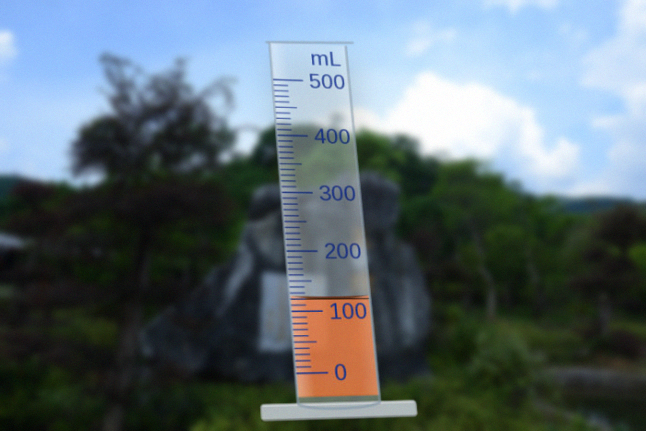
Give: 120 mL
